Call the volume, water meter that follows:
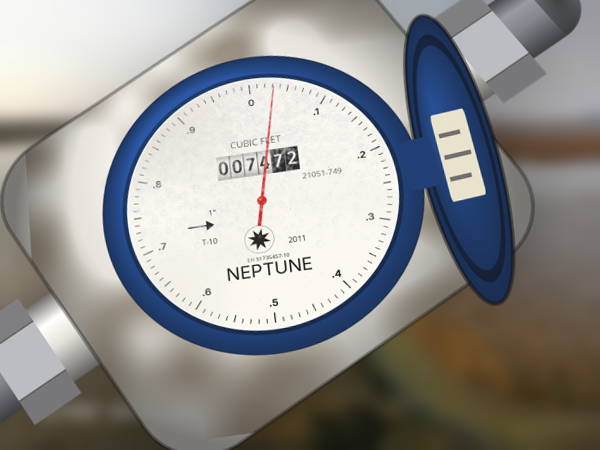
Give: 7472.03 ft³
